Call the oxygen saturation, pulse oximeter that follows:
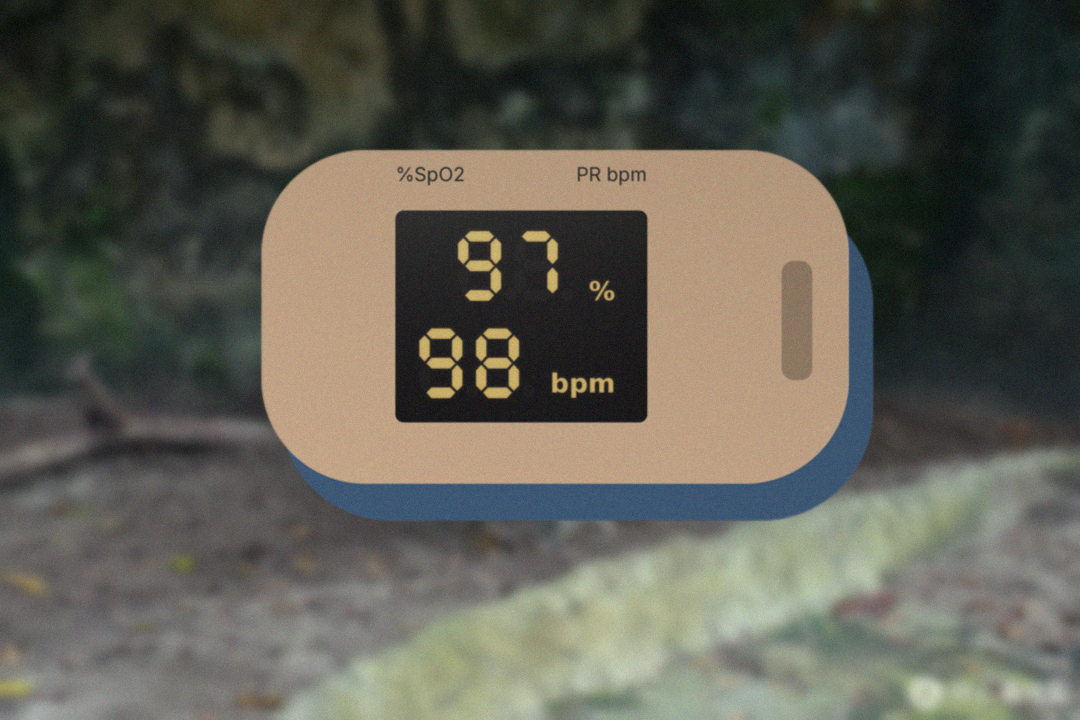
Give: 97 %
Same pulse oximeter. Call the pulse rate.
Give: 98 bpm
